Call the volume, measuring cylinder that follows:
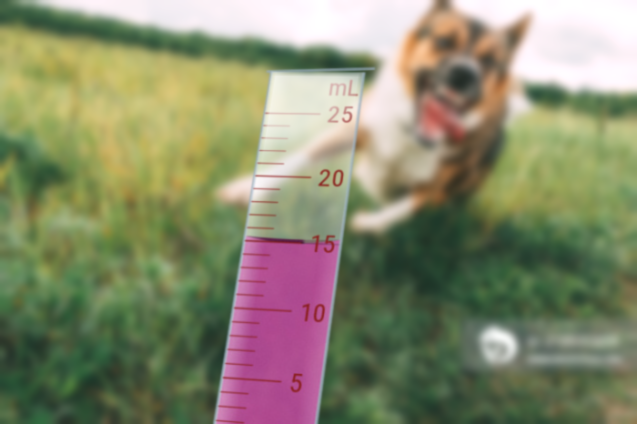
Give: 15 mL
